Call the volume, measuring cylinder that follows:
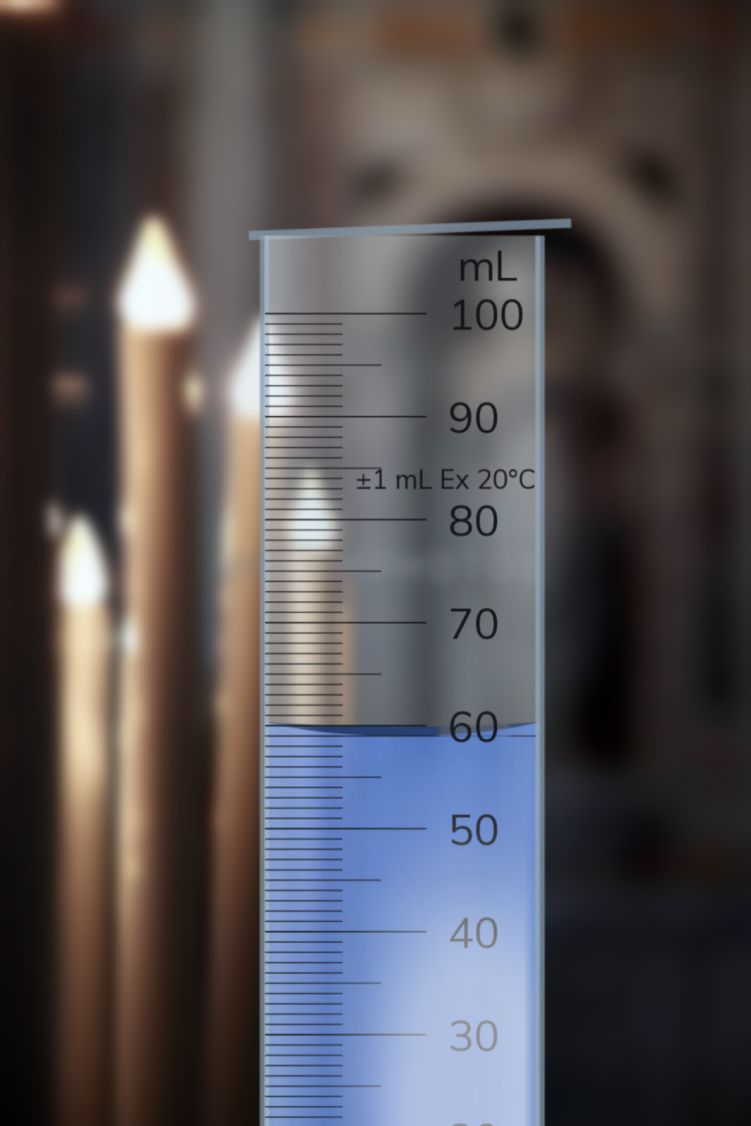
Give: 59 mL
